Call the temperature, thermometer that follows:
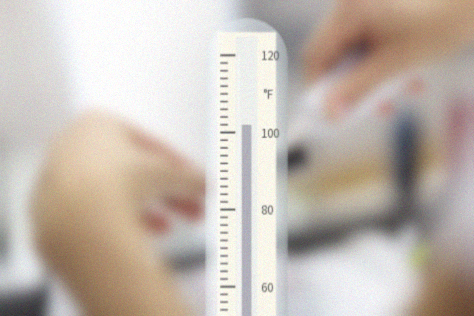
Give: 102 °F
